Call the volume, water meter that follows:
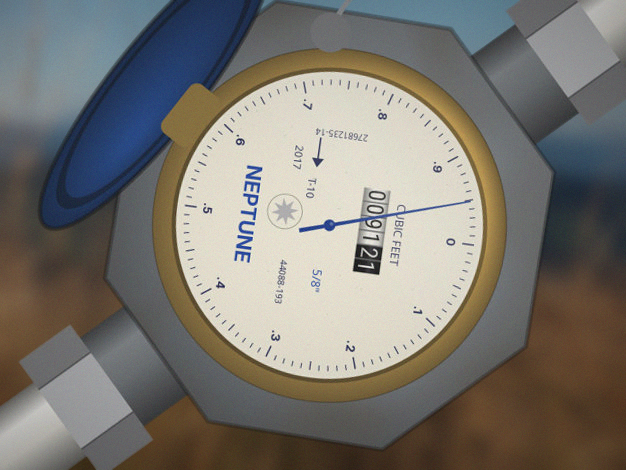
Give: 9120.95 ft³
